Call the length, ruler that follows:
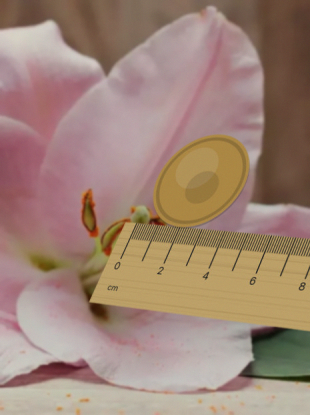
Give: 4 cm
